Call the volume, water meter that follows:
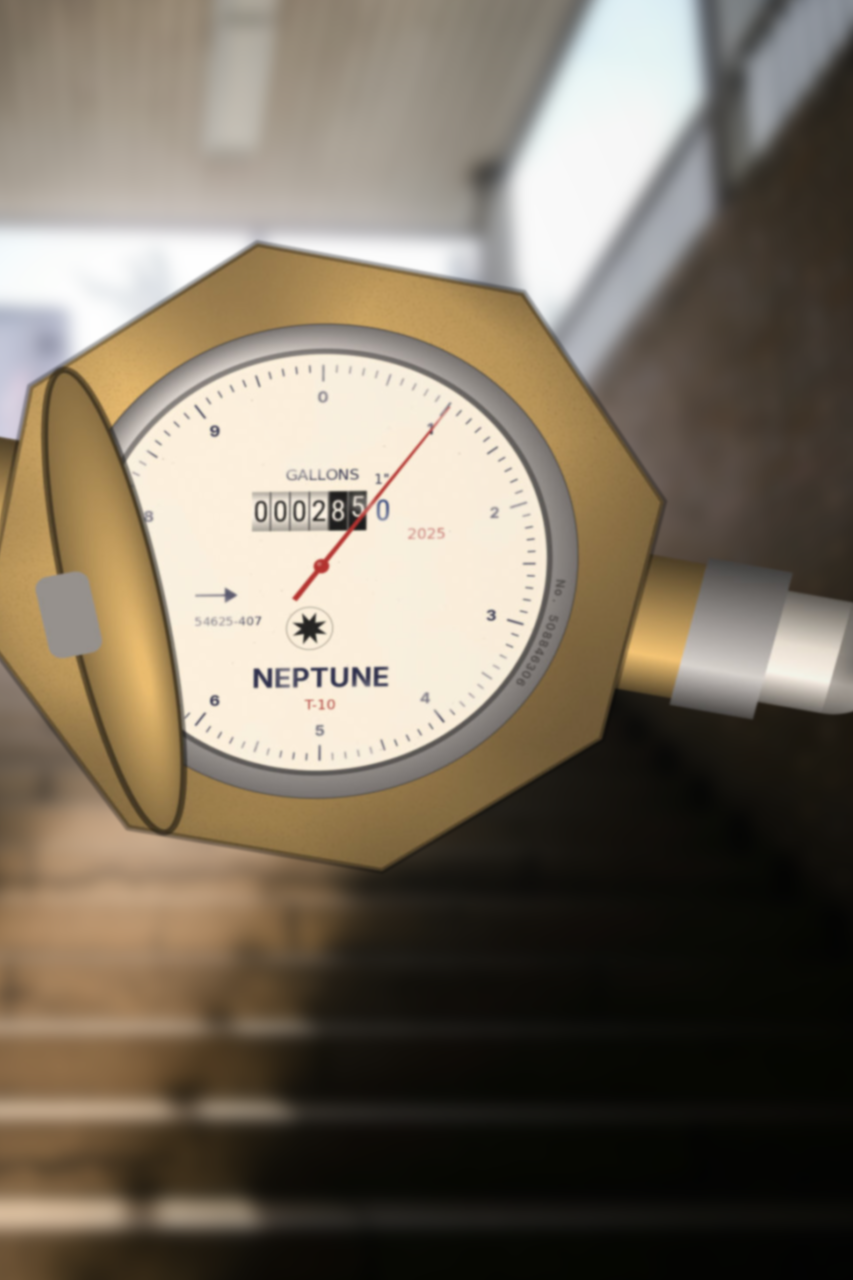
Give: 2851.0 gal
